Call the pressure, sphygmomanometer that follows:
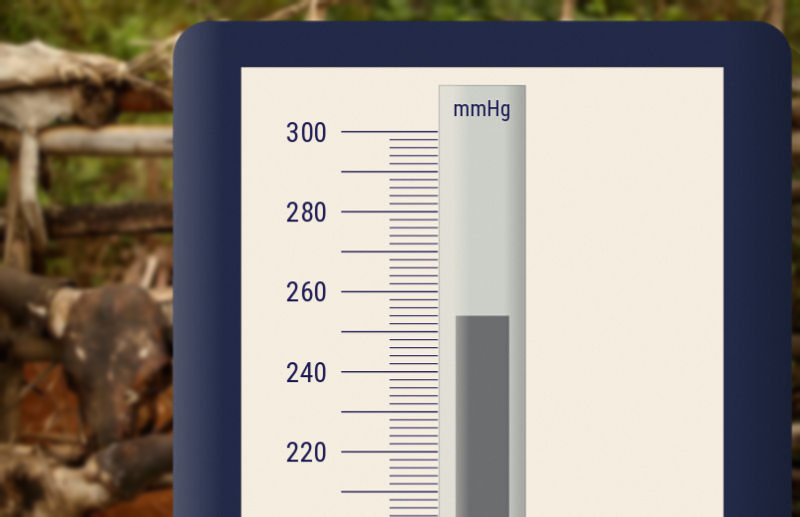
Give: 254 mmHg
